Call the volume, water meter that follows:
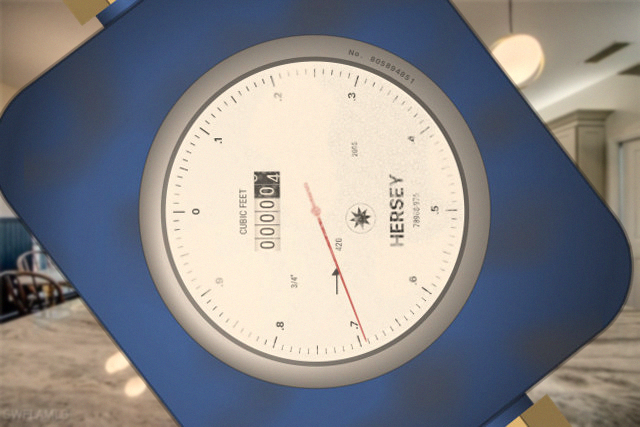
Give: 3.69 ft³
